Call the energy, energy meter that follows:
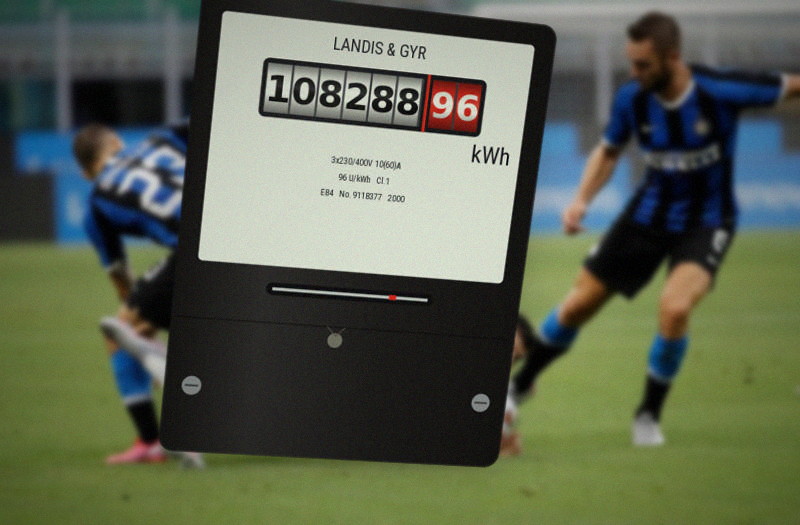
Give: 108288.96 kWh
